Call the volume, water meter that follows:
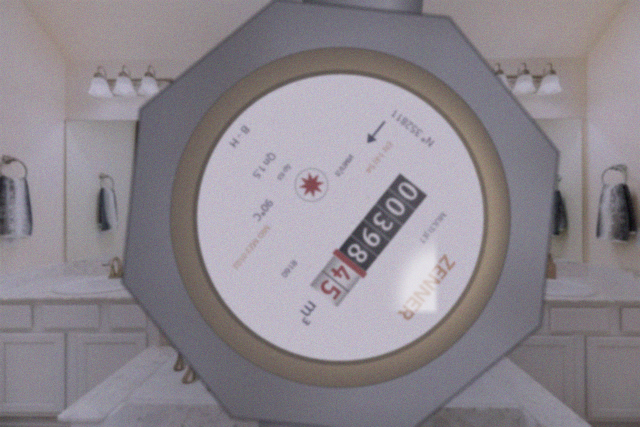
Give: 398.45 m³
